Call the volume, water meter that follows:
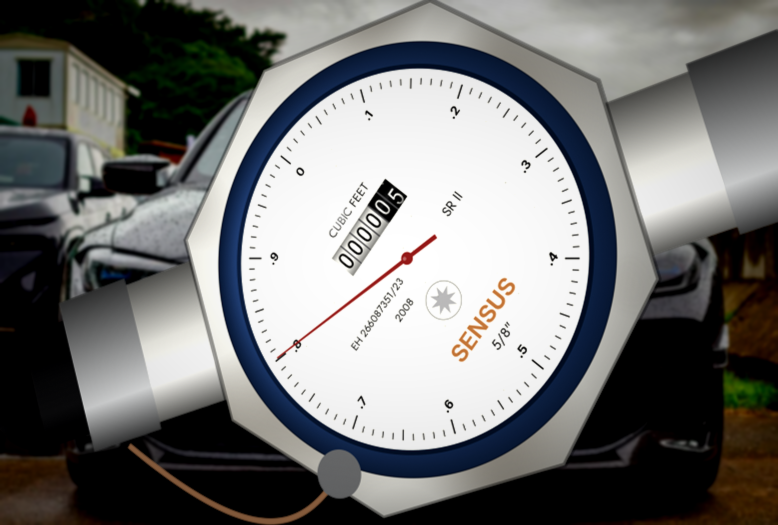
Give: 4.80 ft³
